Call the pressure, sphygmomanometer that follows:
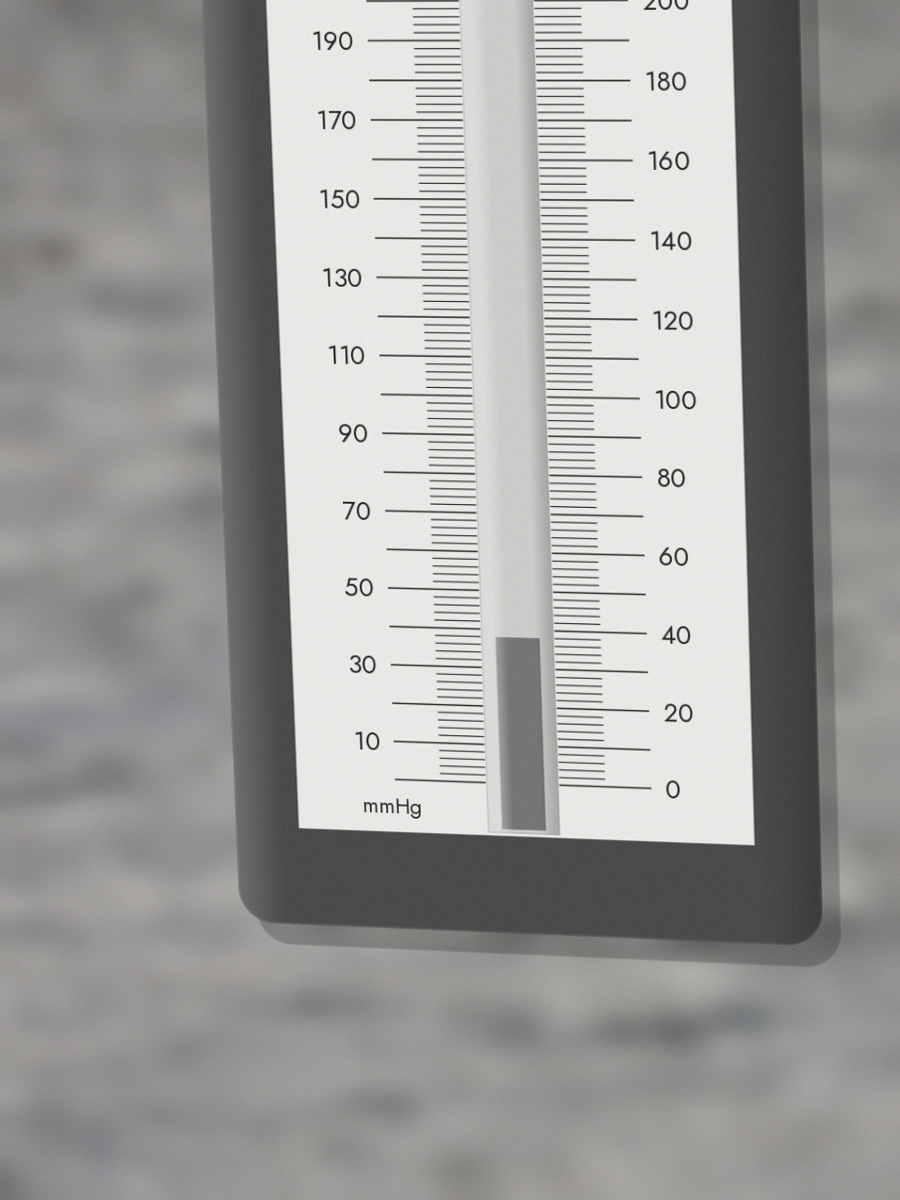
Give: 38 mmHg
